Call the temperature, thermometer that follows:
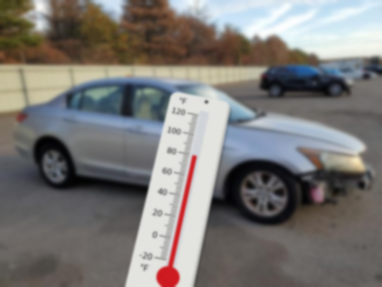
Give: 80 °F
